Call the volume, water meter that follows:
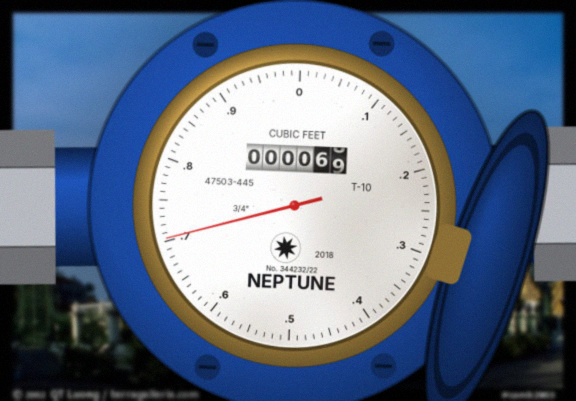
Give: 68.70 ft³
